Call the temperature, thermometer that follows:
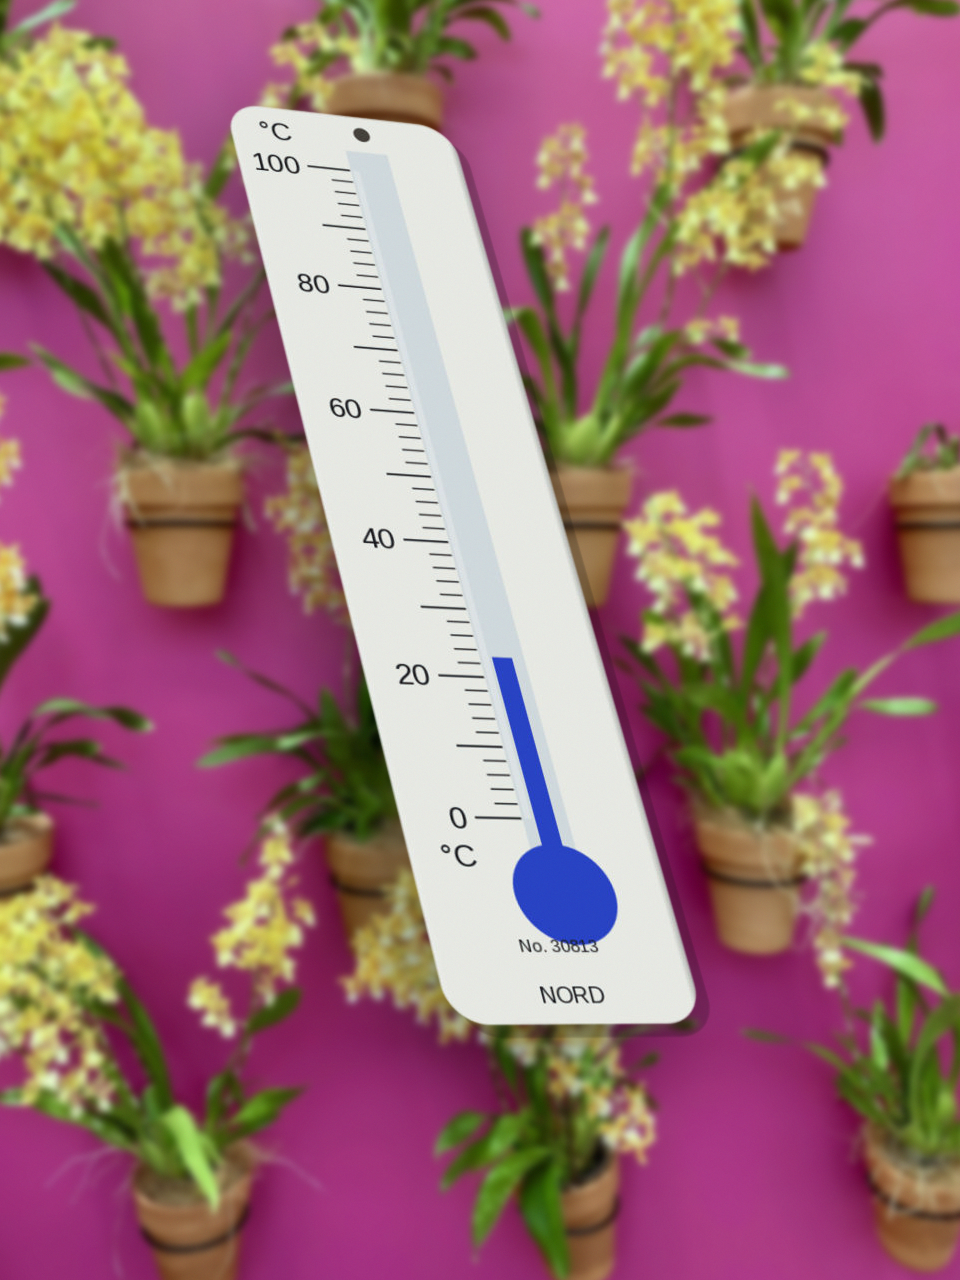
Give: 23 °C
